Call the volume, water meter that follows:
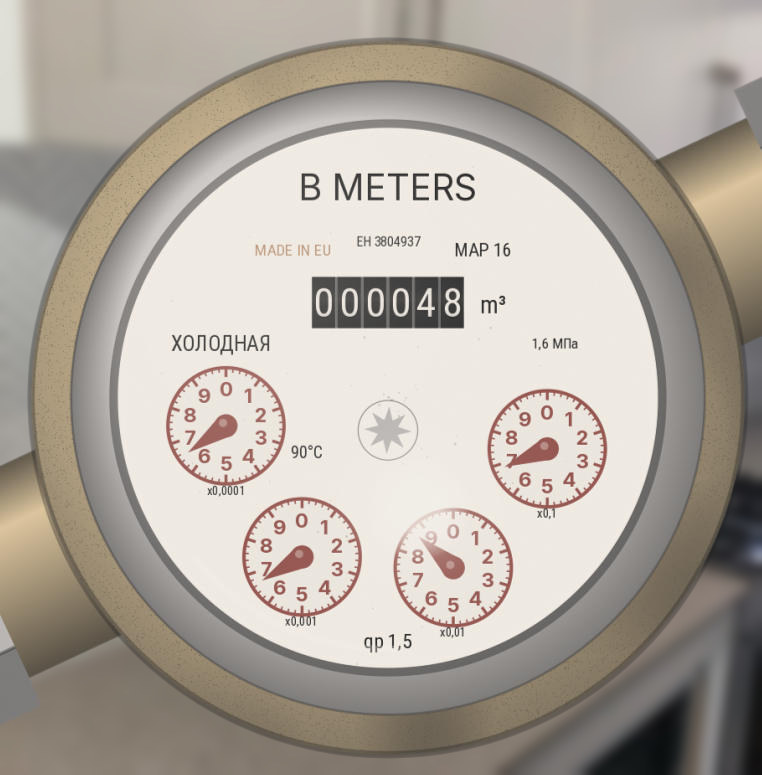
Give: 48.6866 m³
